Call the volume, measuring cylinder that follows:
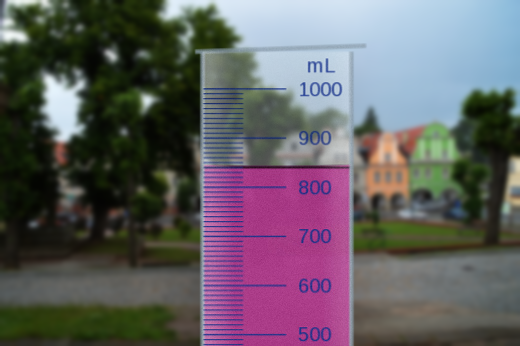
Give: 840 mL
